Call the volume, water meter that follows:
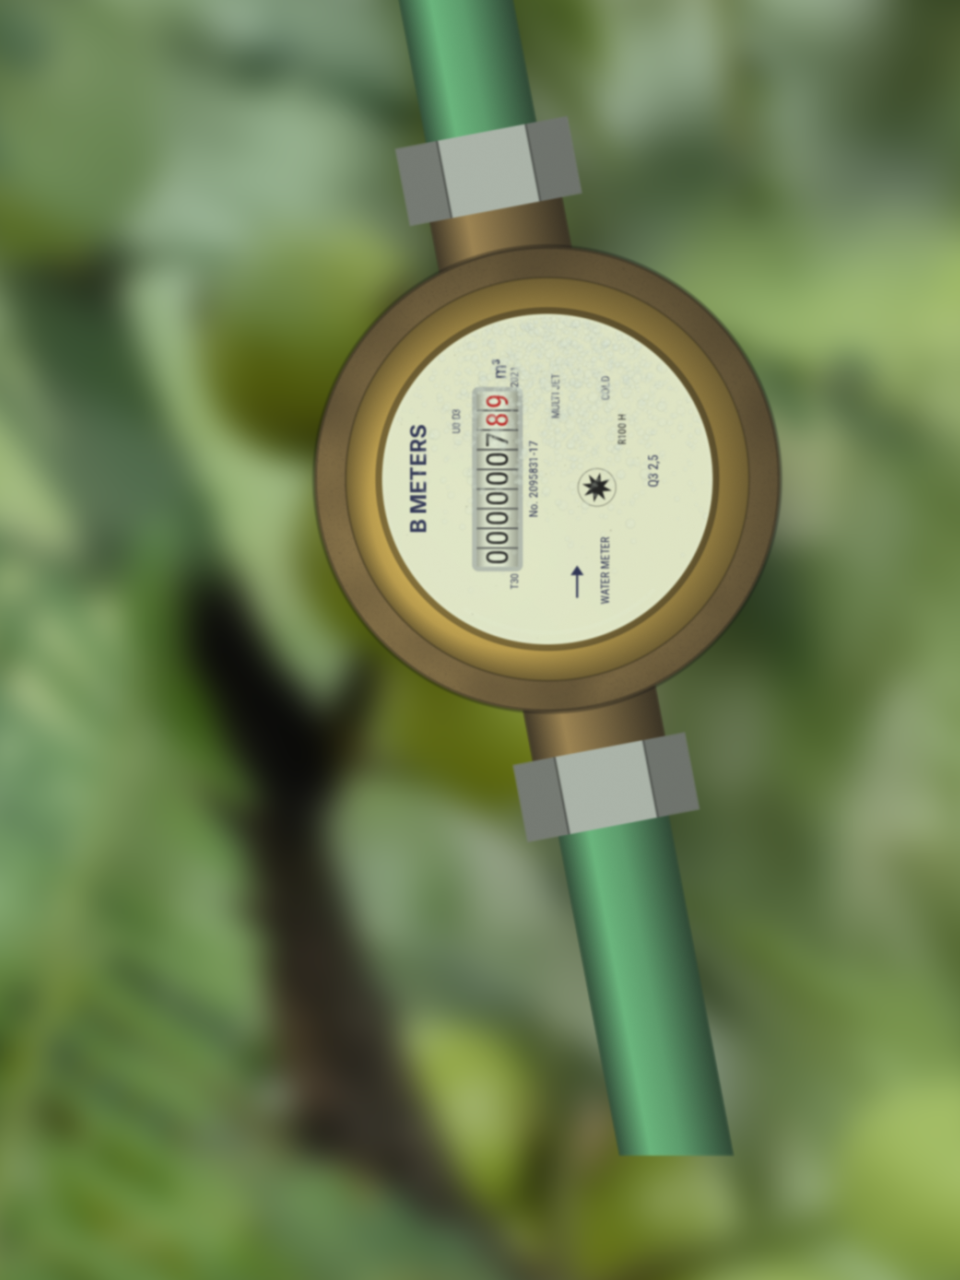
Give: 7.89 m³
